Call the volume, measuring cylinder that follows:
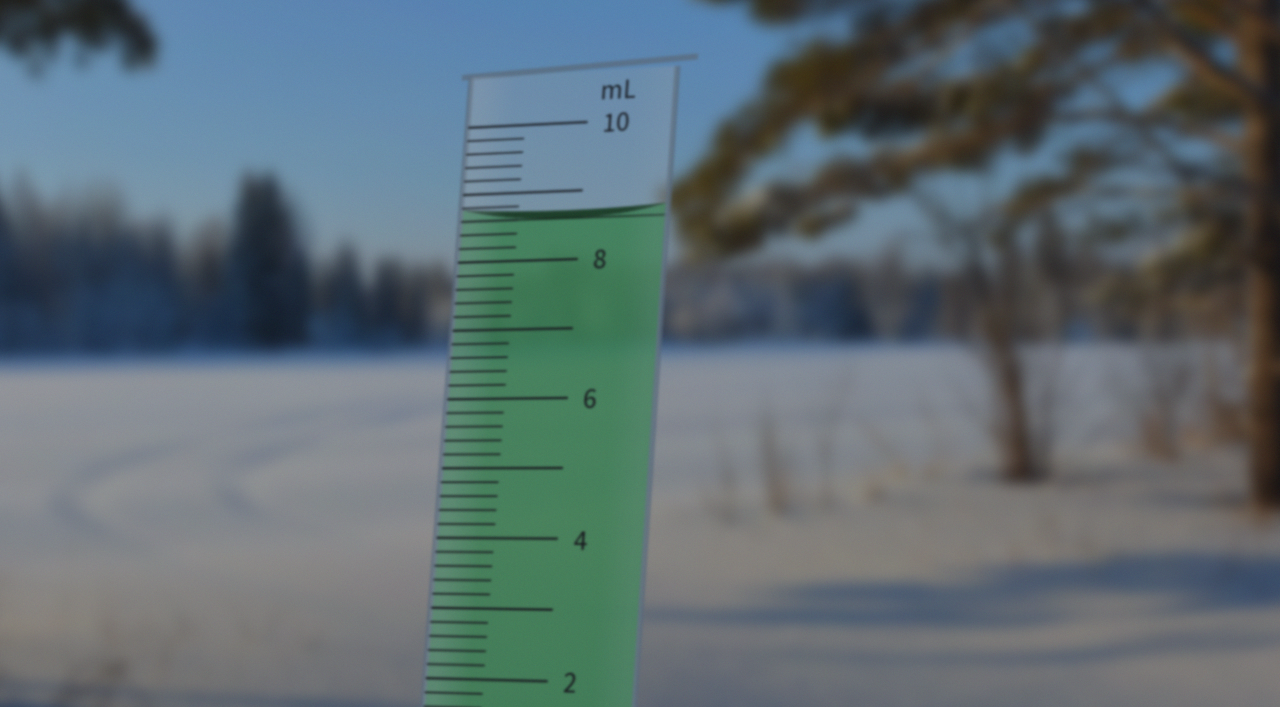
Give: 8.6 mL
